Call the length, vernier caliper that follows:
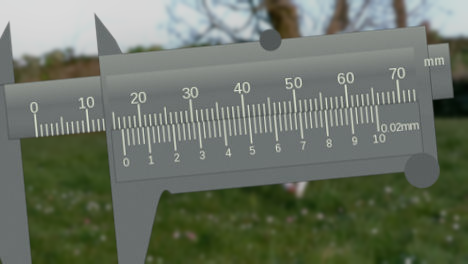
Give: 16.5 mm
